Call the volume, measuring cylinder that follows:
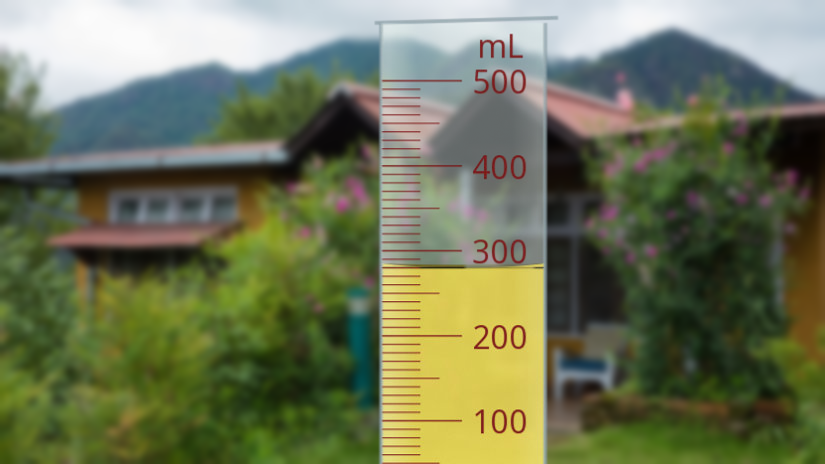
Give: 280 mL
